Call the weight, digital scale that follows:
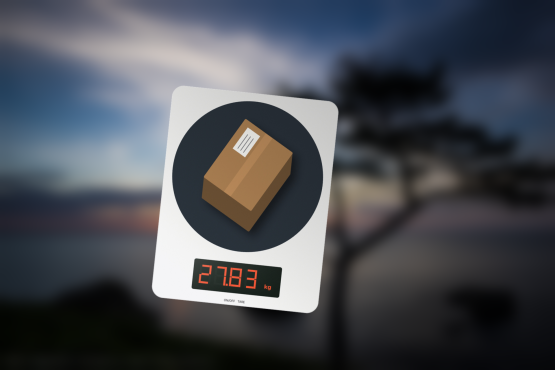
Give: 27.83 kg
